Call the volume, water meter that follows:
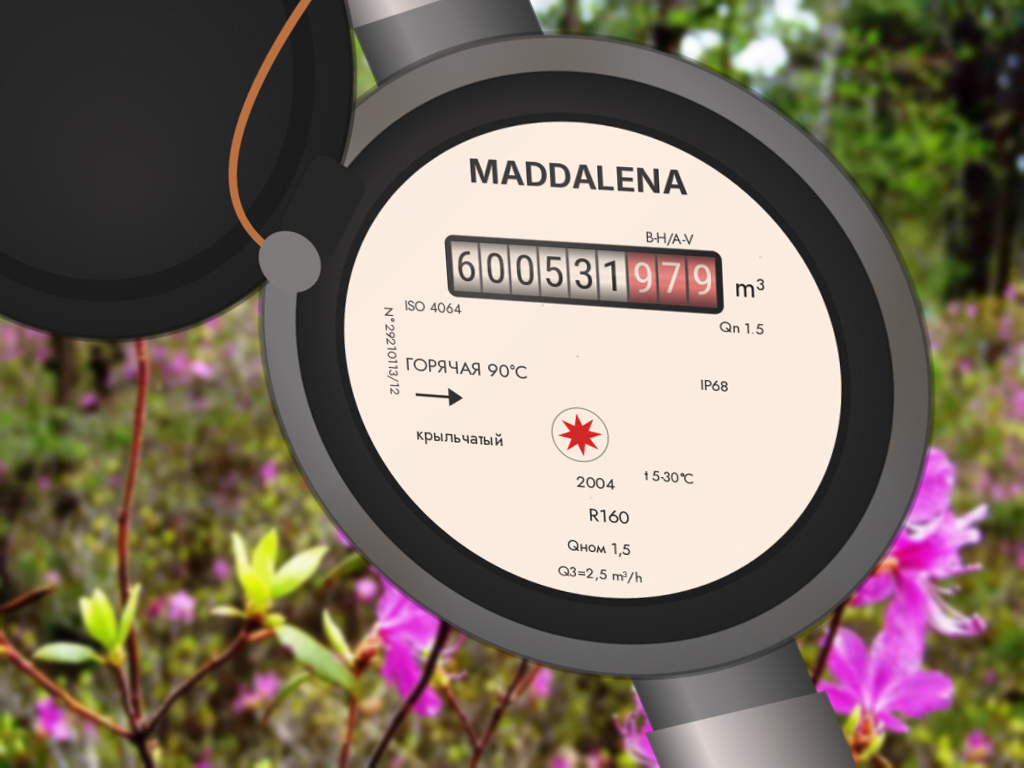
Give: 600531.979 m³
